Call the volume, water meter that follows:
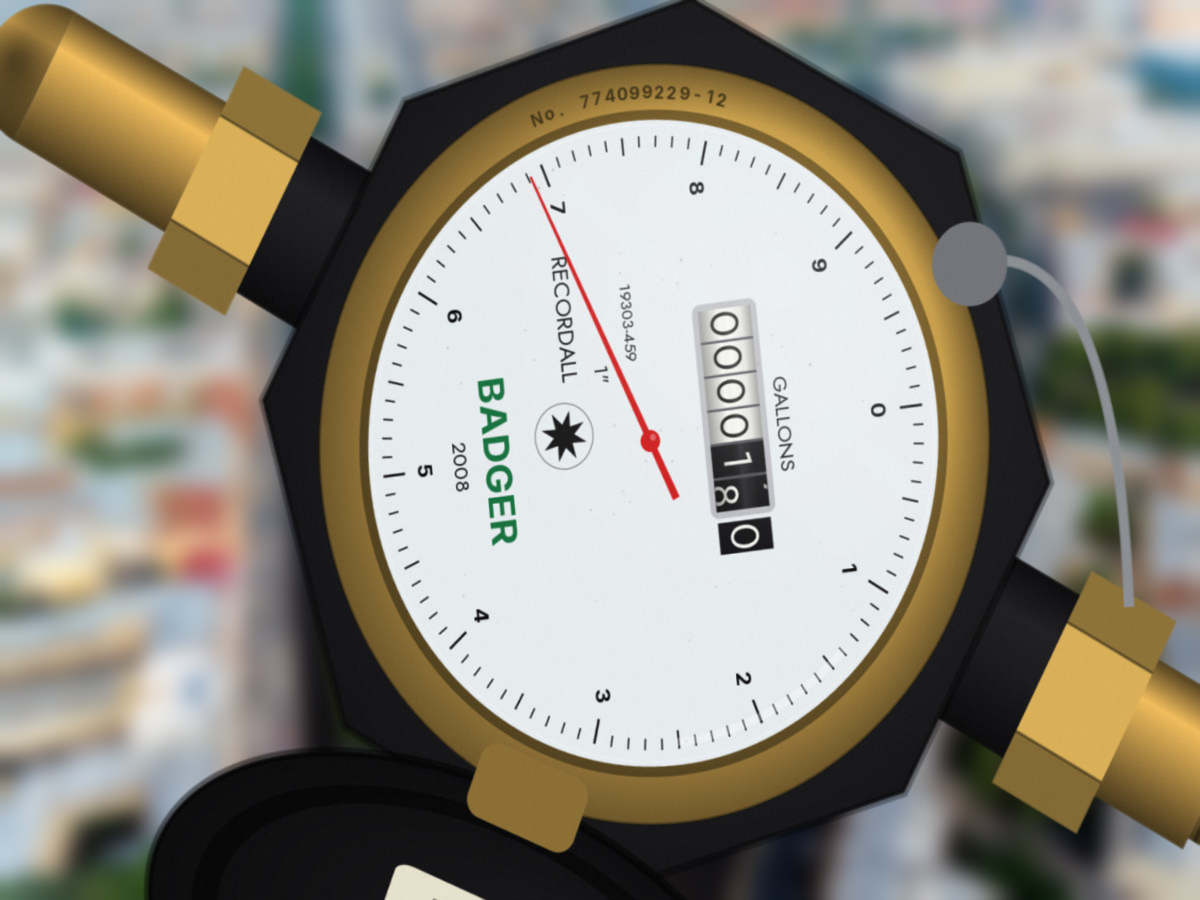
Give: 176.9 gal
